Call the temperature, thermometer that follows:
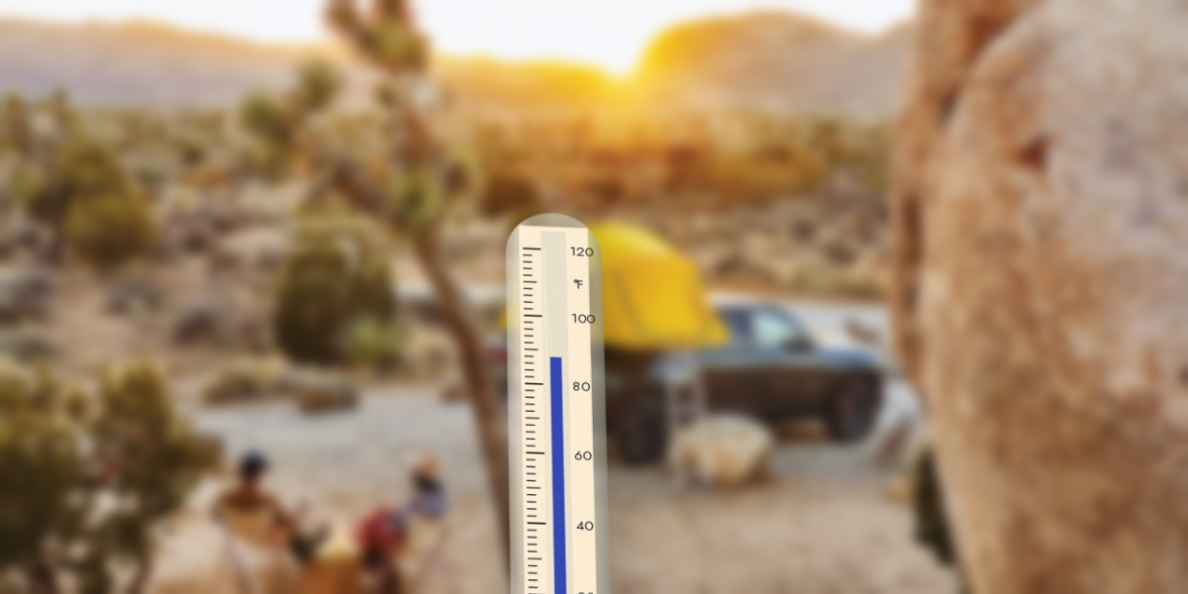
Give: 88 °F
